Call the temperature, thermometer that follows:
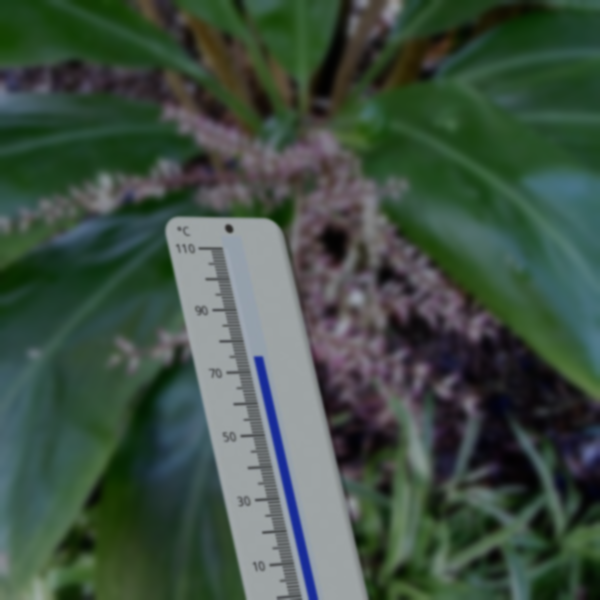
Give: 75 °C
